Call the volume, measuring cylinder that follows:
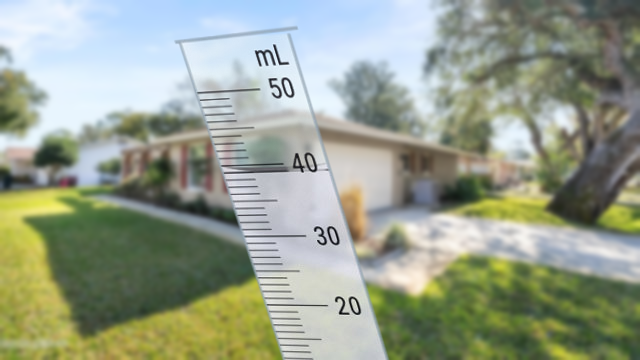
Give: 39 mL
